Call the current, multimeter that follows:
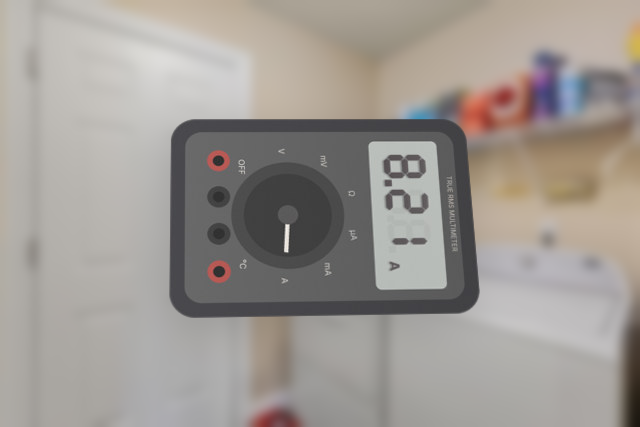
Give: 8.21 A
